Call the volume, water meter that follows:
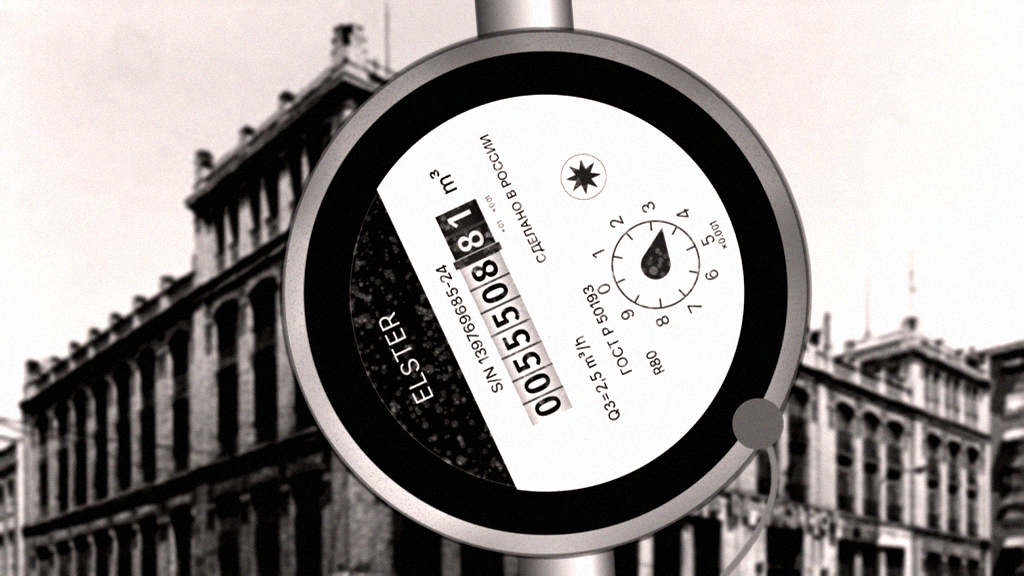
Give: 55508.813 m³
